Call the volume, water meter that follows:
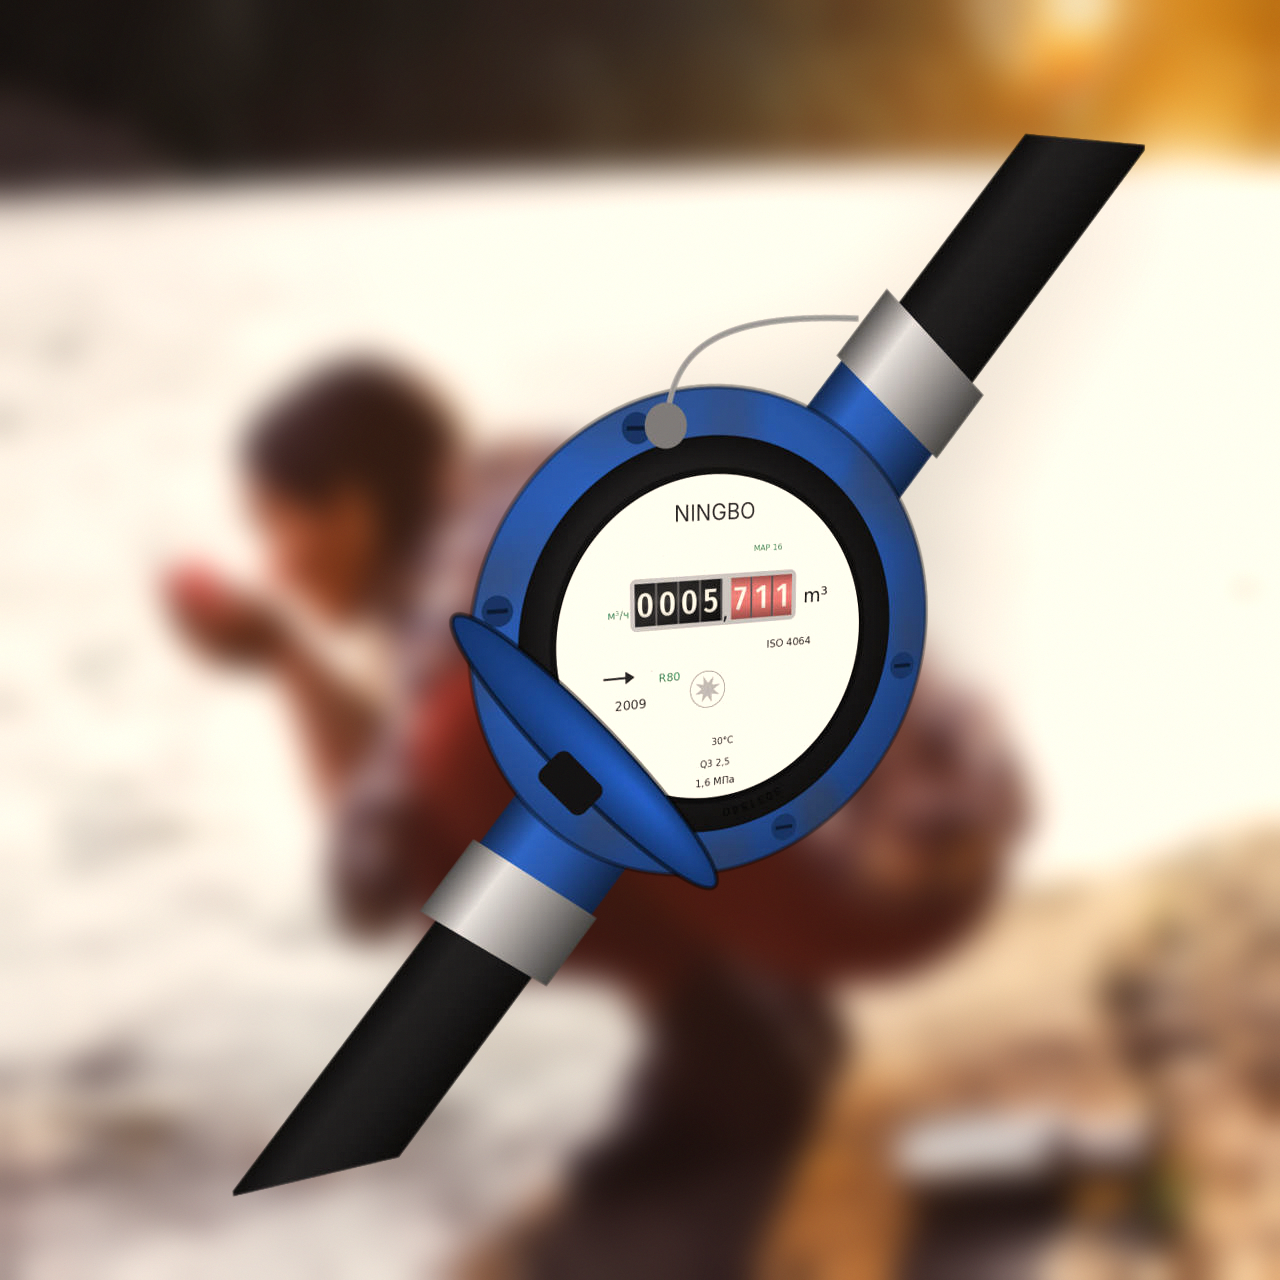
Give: 5.711 m³
